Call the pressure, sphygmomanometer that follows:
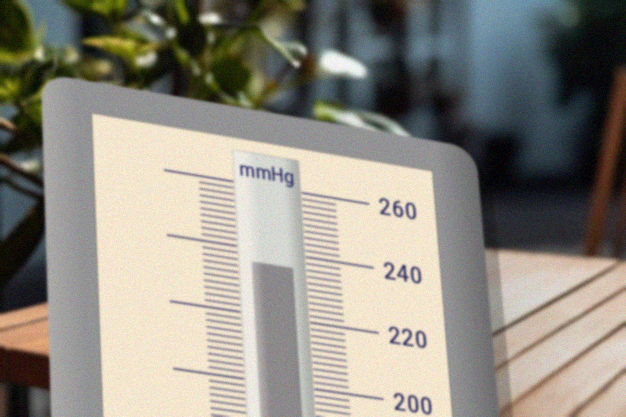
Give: 236 mmHg
